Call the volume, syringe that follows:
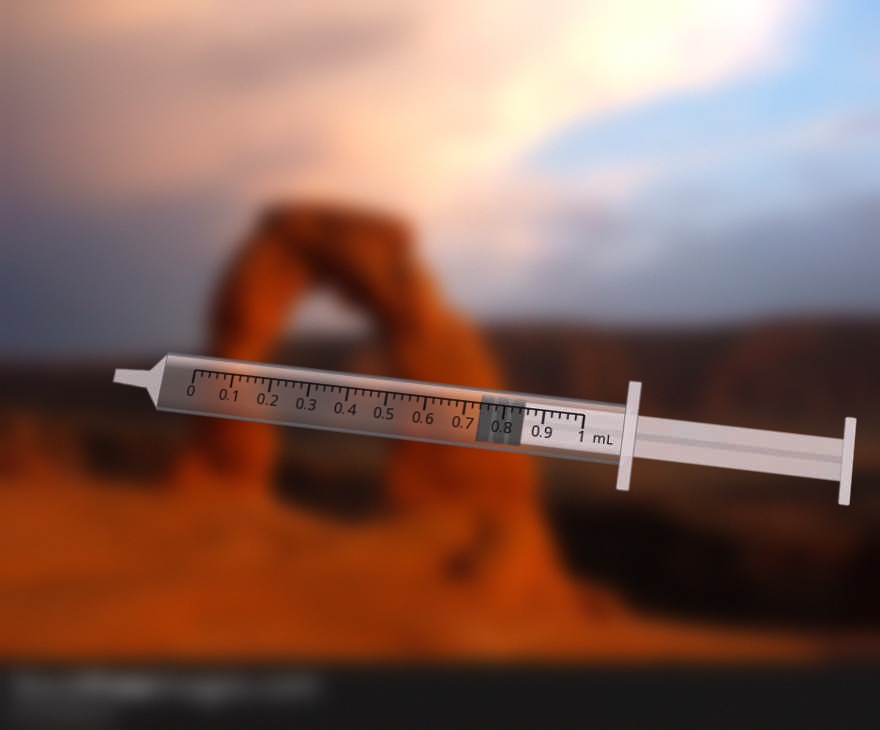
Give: 0.74 mL
